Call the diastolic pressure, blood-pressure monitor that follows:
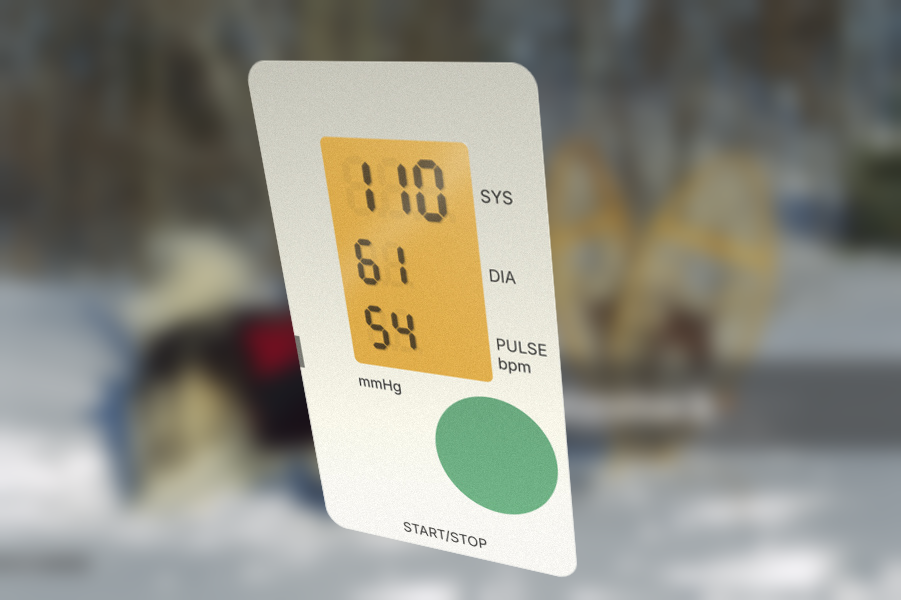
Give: 61 mmHg
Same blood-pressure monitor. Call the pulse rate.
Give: 54 bpm
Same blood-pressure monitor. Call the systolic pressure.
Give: 110 mmHg
